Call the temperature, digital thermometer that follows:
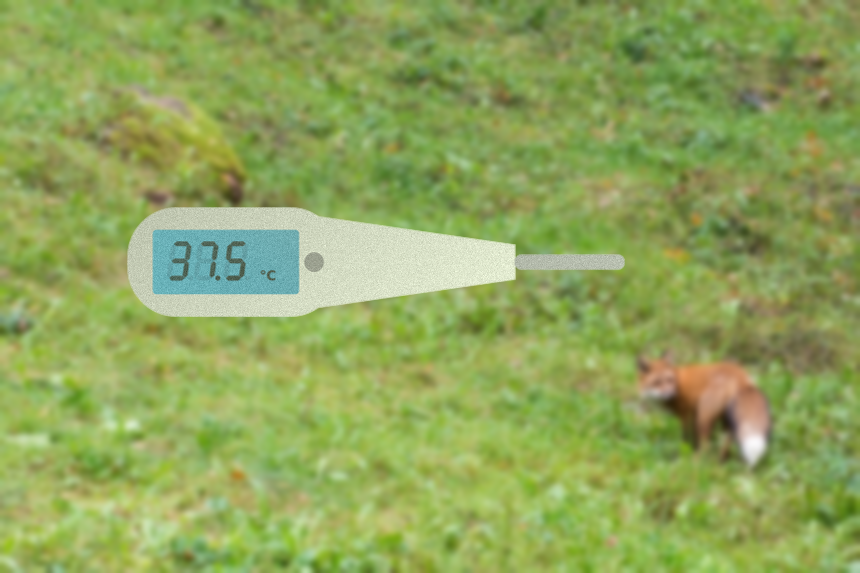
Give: 37.5 °C
